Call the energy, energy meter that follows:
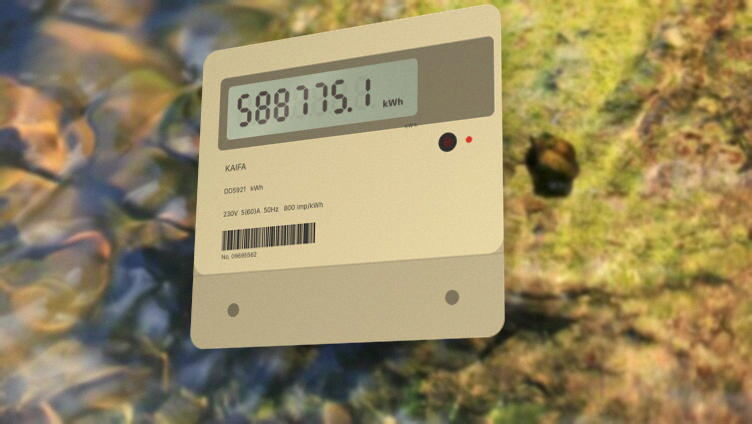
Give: 588775.1 kWh
